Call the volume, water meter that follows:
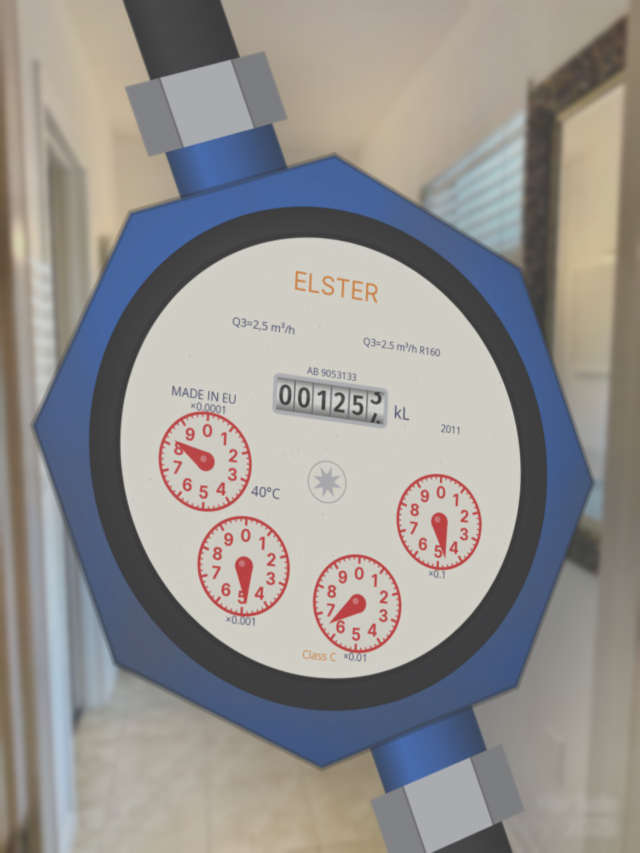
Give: 1253.4648 kL
